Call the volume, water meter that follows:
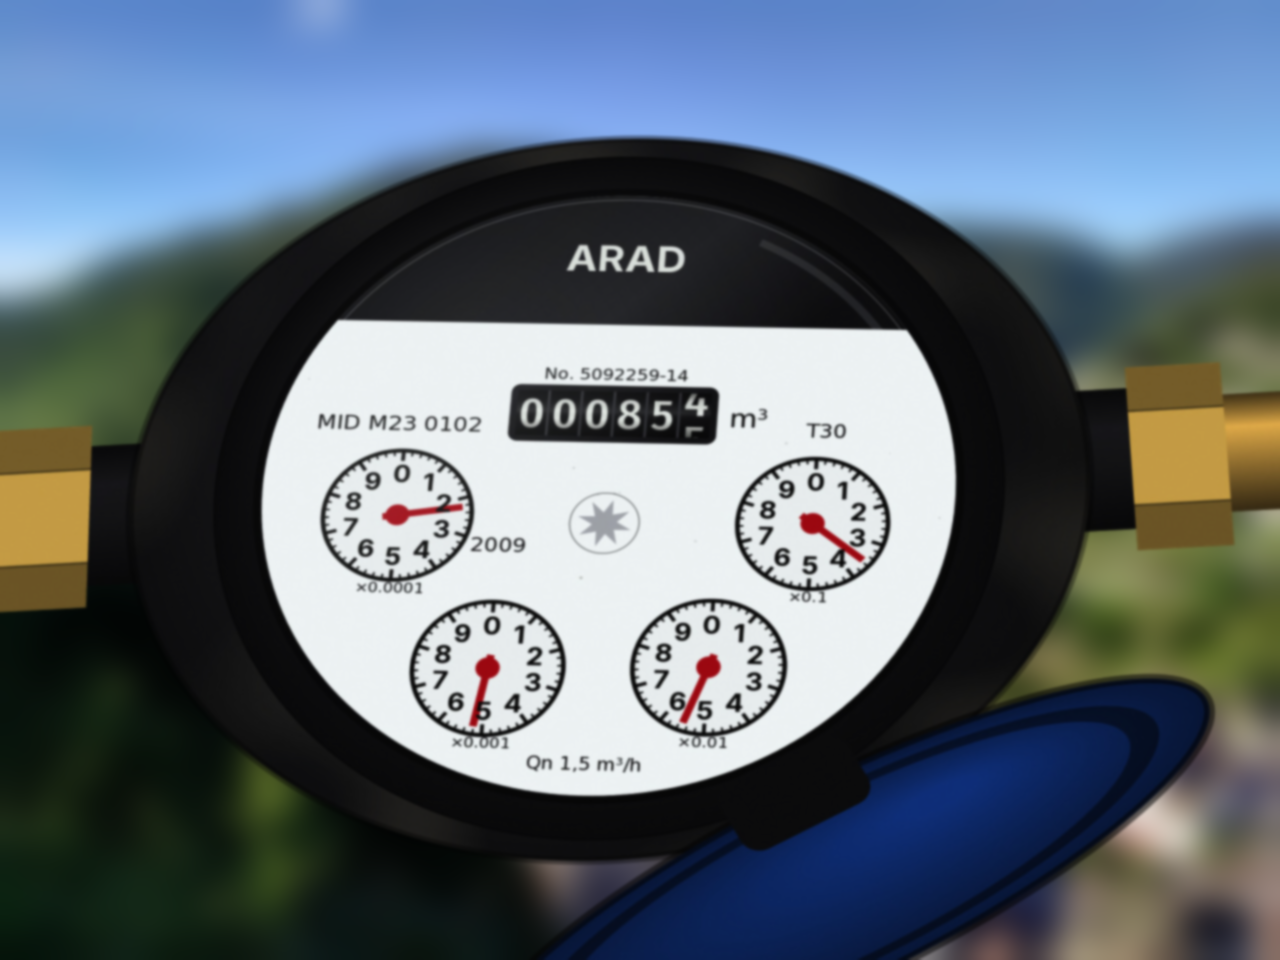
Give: 854.3552 m³
